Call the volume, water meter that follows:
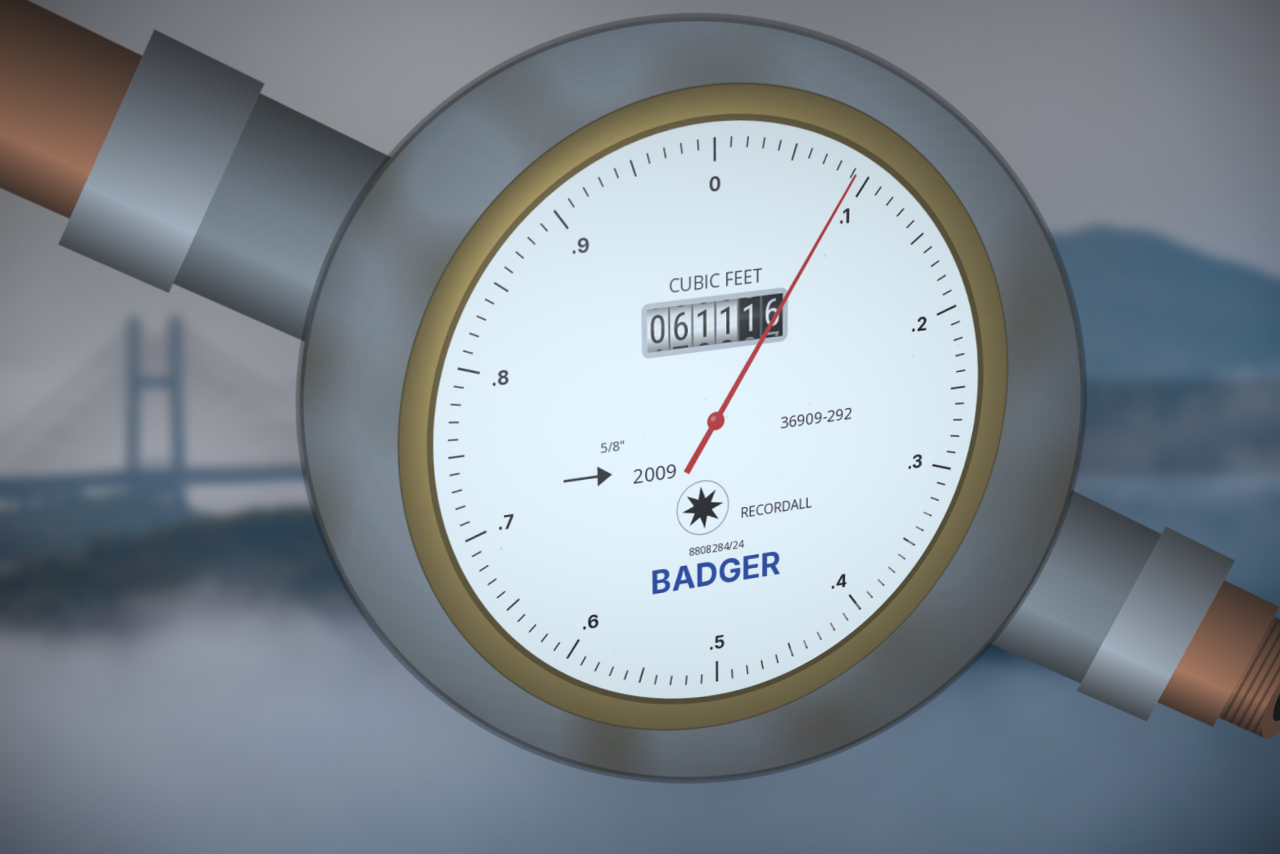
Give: 61116.09 ft³
